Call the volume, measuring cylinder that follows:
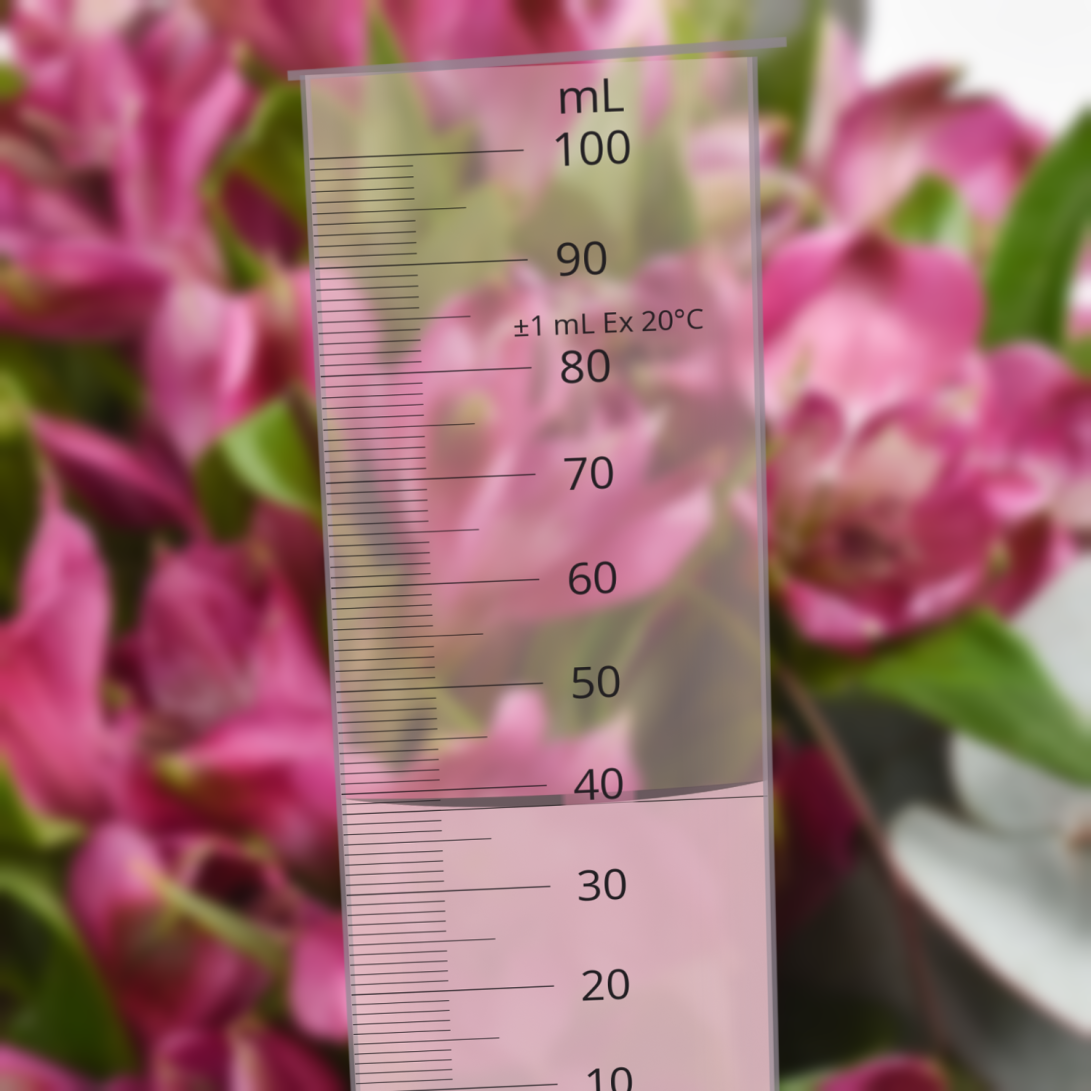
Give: 38 mL
